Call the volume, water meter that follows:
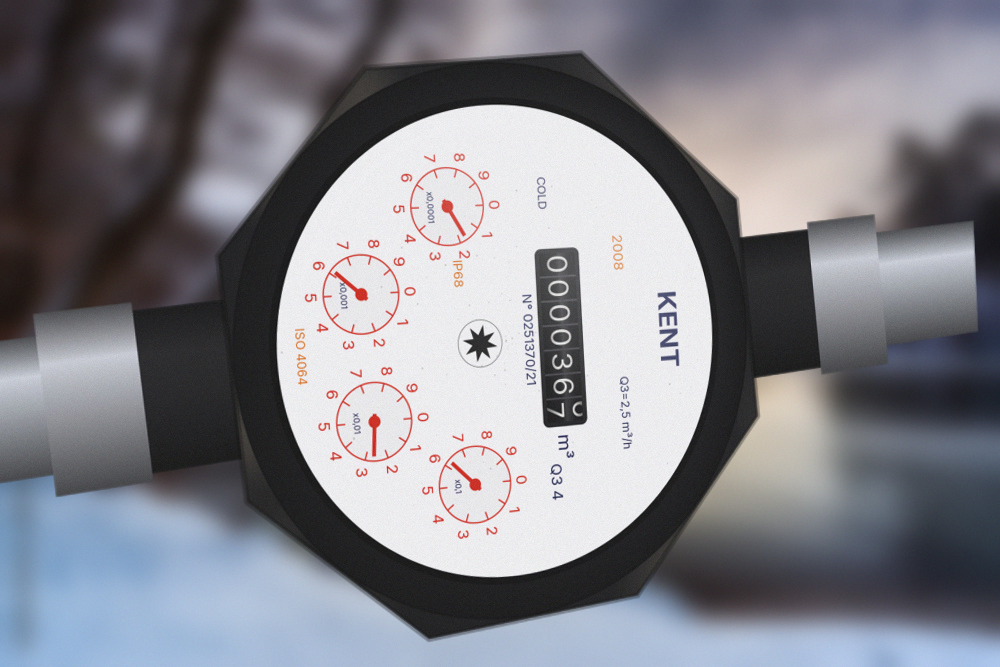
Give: 366.6261 m³
